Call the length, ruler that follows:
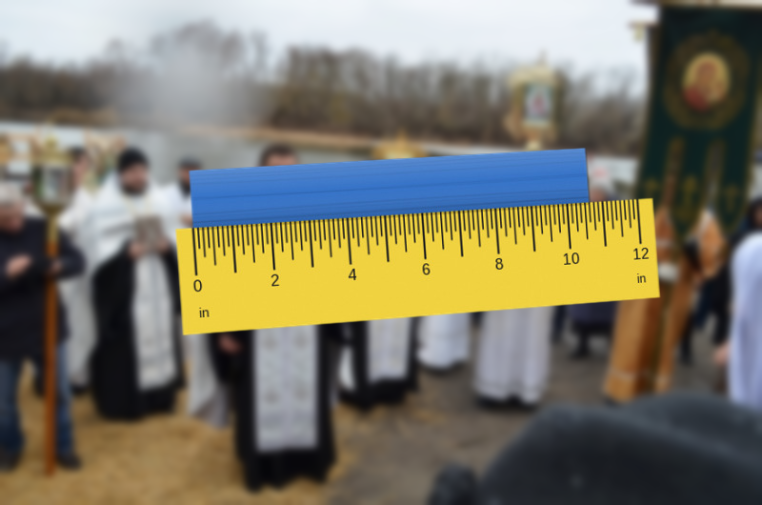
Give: 10.625 in
